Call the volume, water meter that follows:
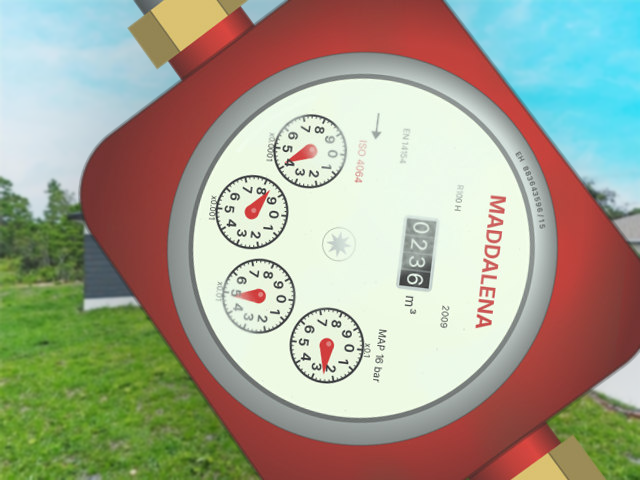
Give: 236.2484 m³
